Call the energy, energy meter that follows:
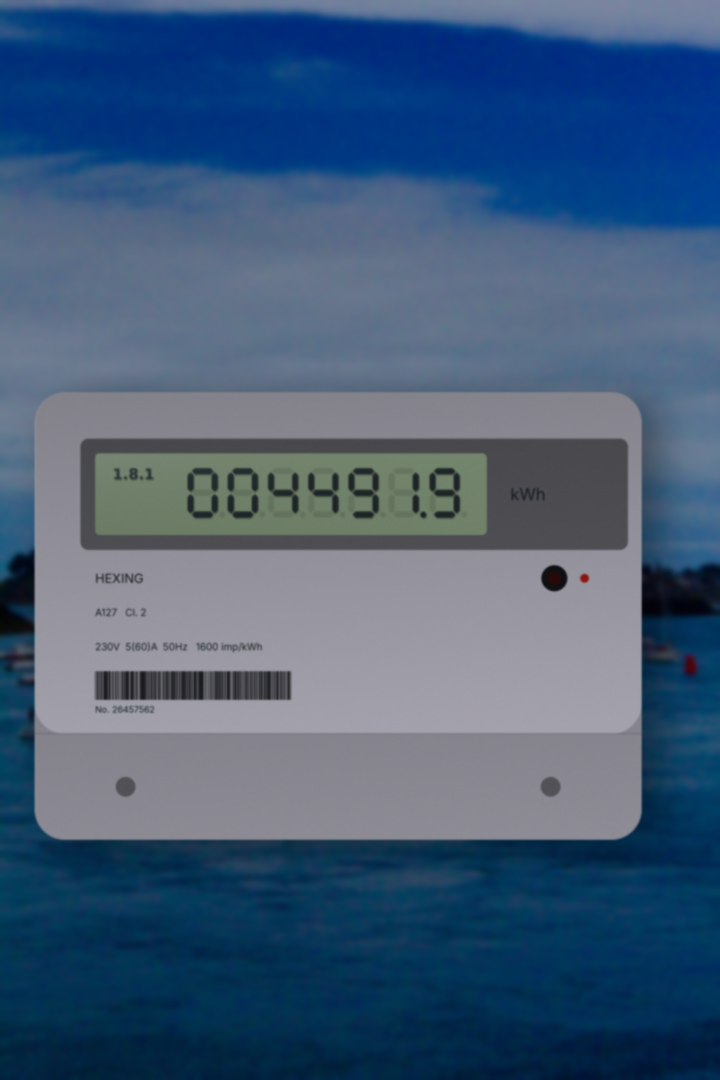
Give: 4491.9 kWh
